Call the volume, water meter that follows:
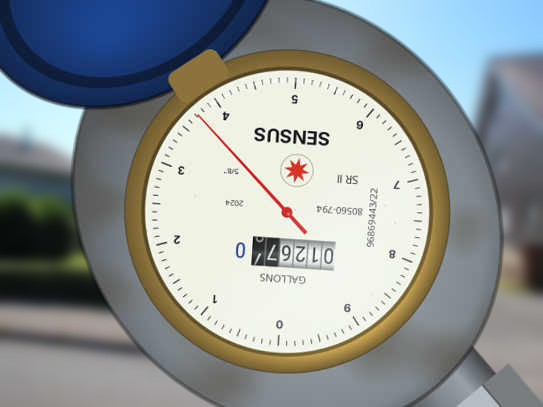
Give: 126773.7 gal
